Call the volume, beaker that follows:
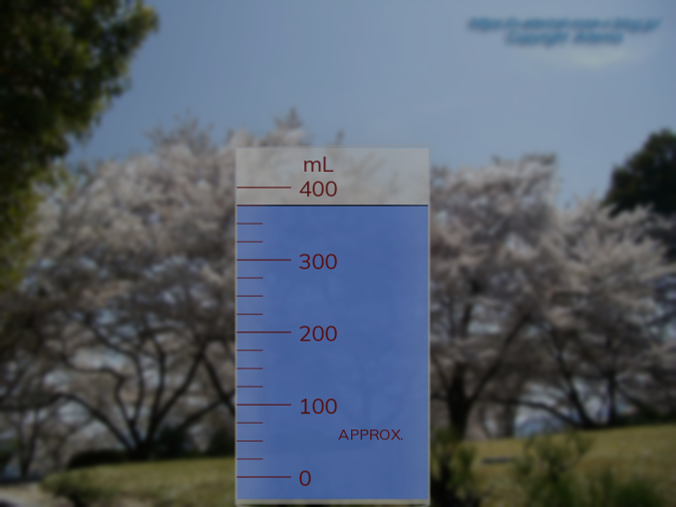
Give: 375 mL
